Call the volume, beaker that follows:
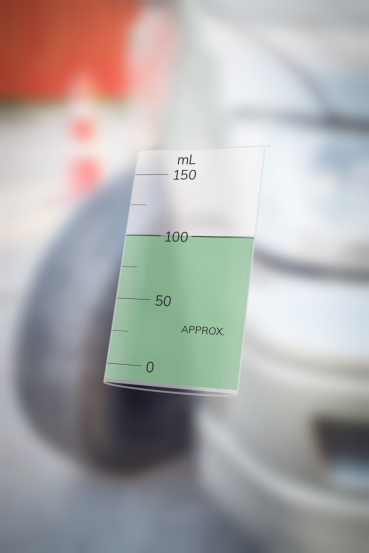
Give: 100 mL
